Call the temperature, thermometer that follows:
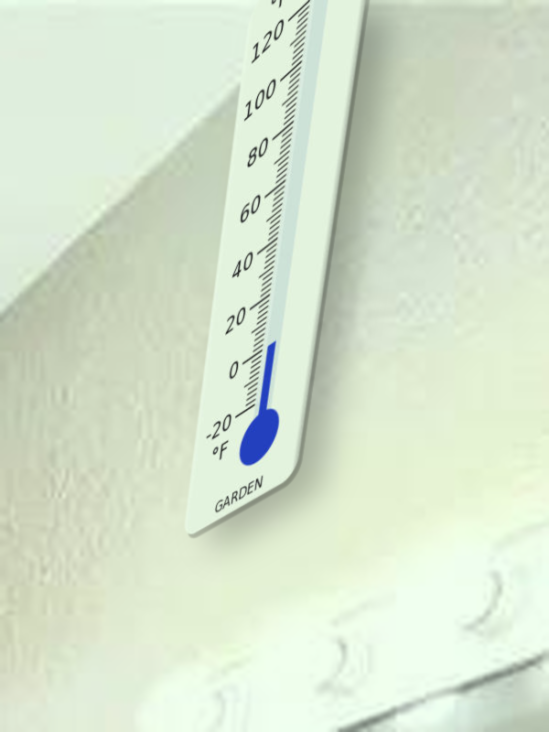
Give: 0 °F
